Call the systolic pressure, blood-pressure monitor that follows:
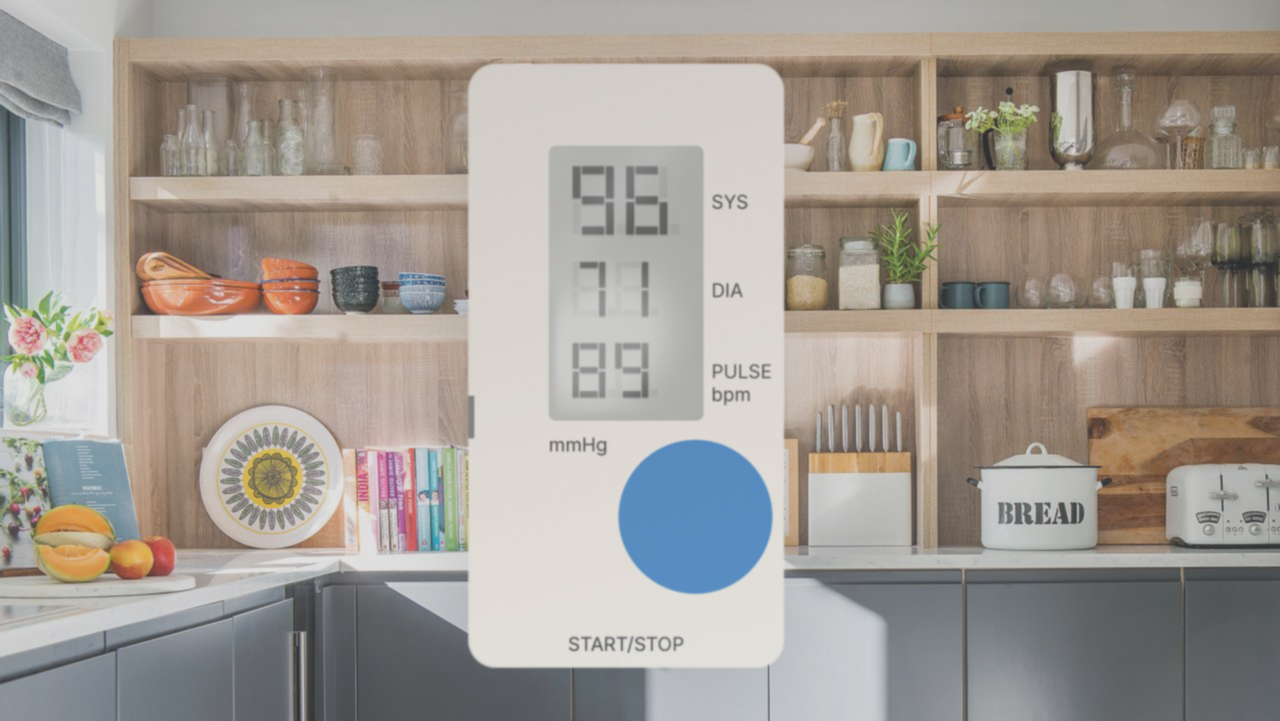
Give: 96 mmHg
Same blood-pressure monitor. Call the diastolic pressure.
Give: 71 mmHg
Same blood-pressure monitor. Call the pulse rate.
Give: 89 bpm
